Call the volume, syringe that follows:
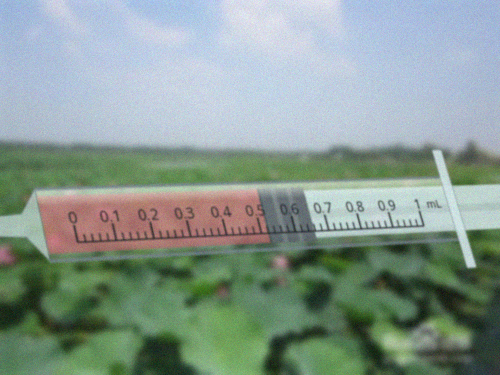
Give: 0.52 mL
